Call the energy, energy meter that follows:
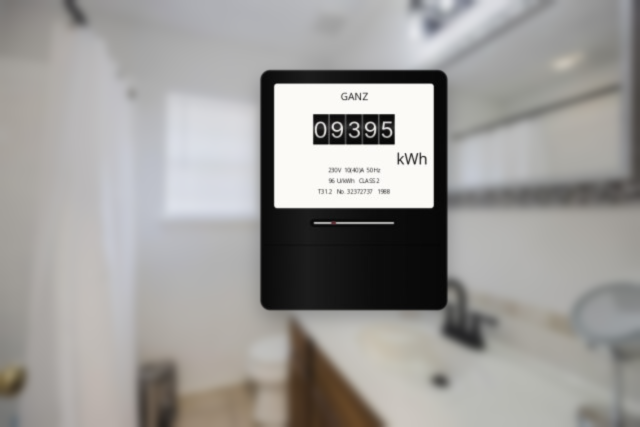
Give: 9395 kWh
